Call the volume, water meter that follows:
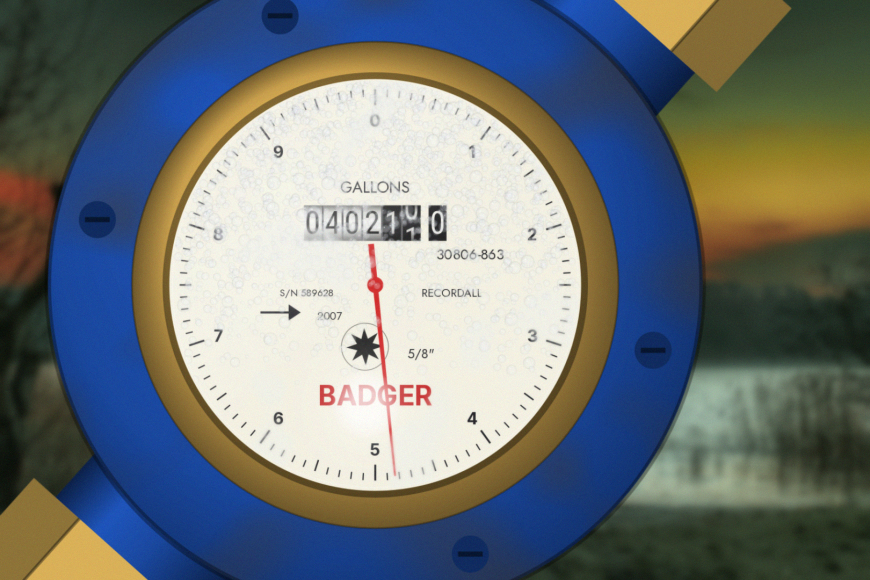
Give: 402104.8 gal
